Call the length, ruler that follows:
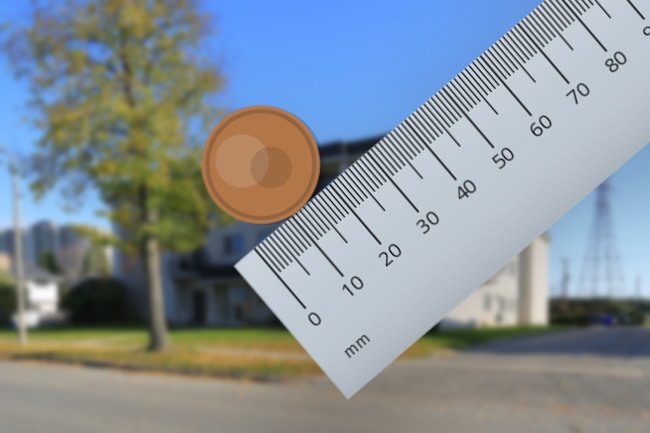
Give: 24 mm
